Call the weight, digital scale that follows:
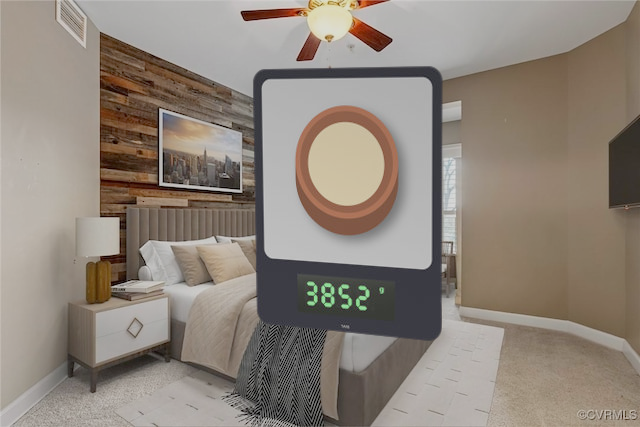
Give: 3852 g
